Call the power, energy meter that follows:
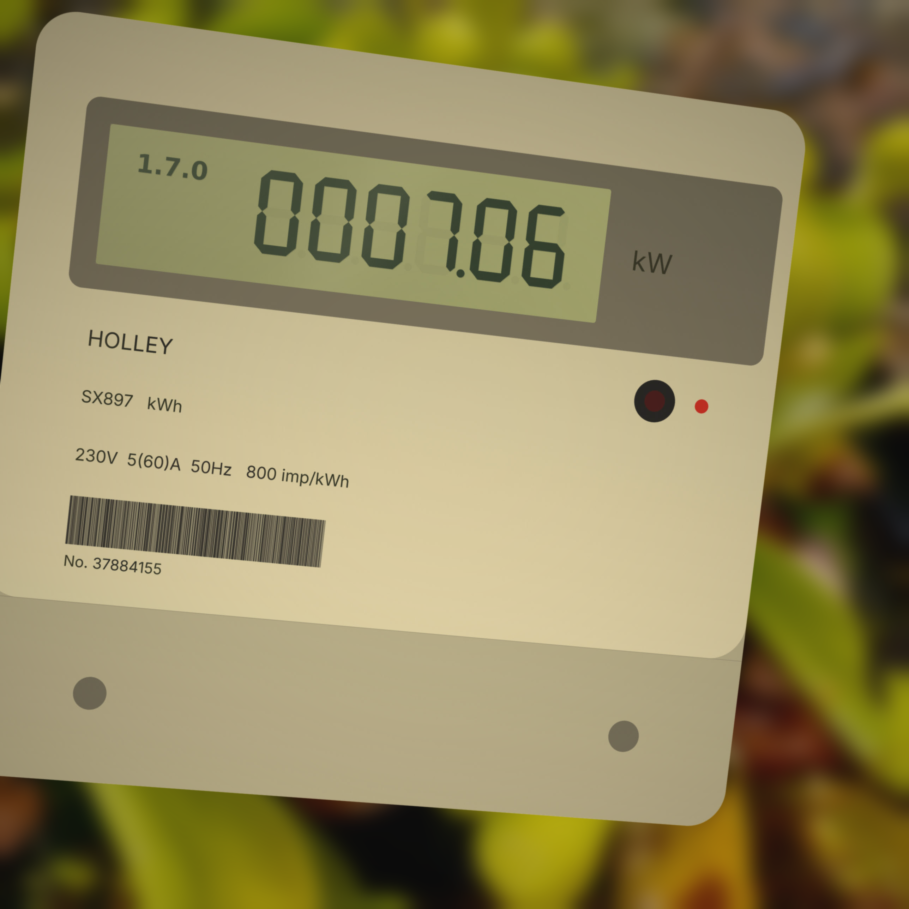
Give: 7.06 kW
